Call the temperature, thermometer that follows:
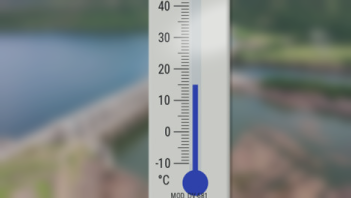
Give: 15 °C
